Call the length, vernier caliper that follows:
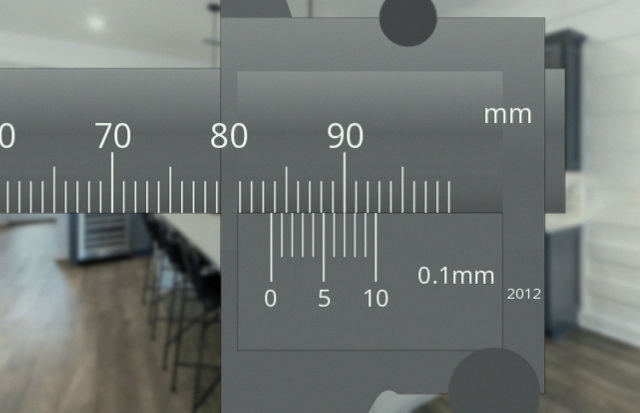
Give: 83.7 mm
